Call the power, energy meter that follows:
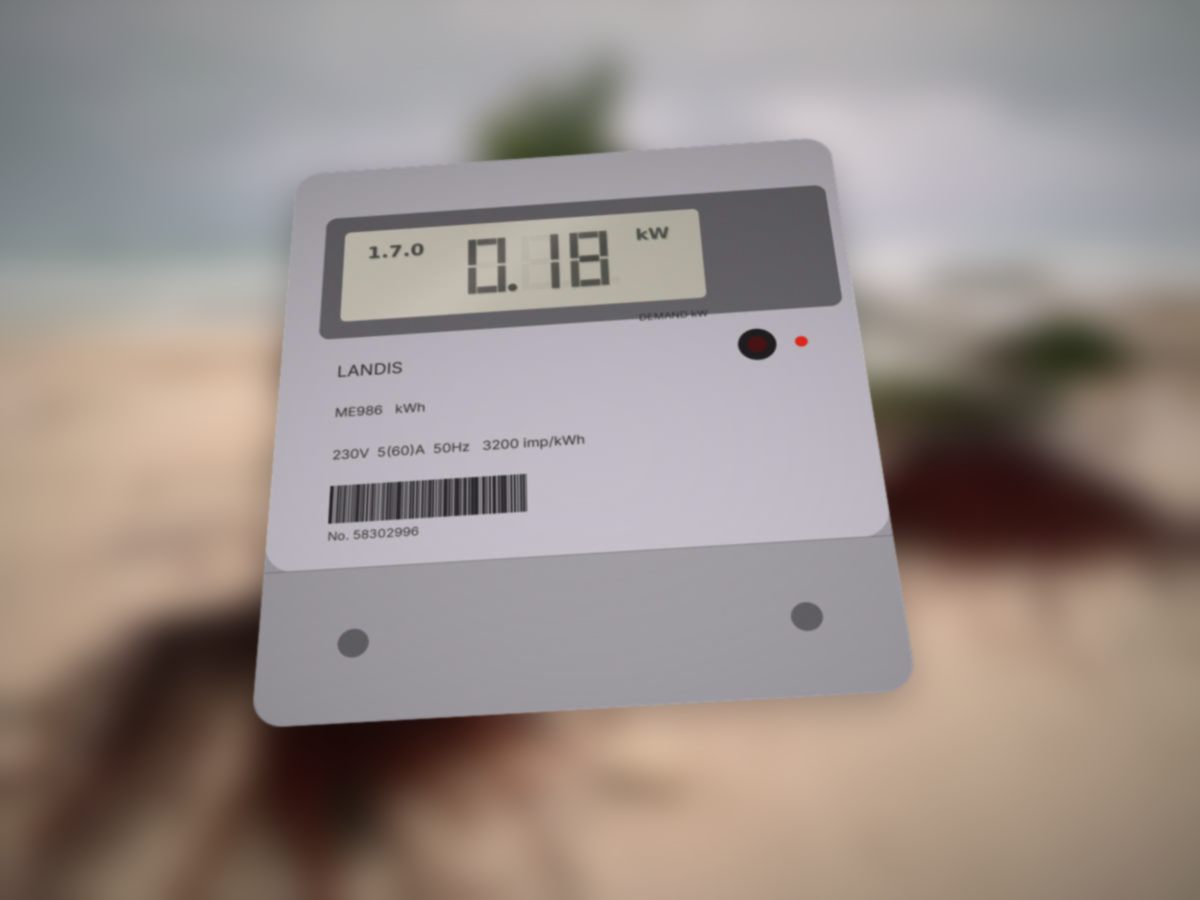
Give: 0.18 kW
